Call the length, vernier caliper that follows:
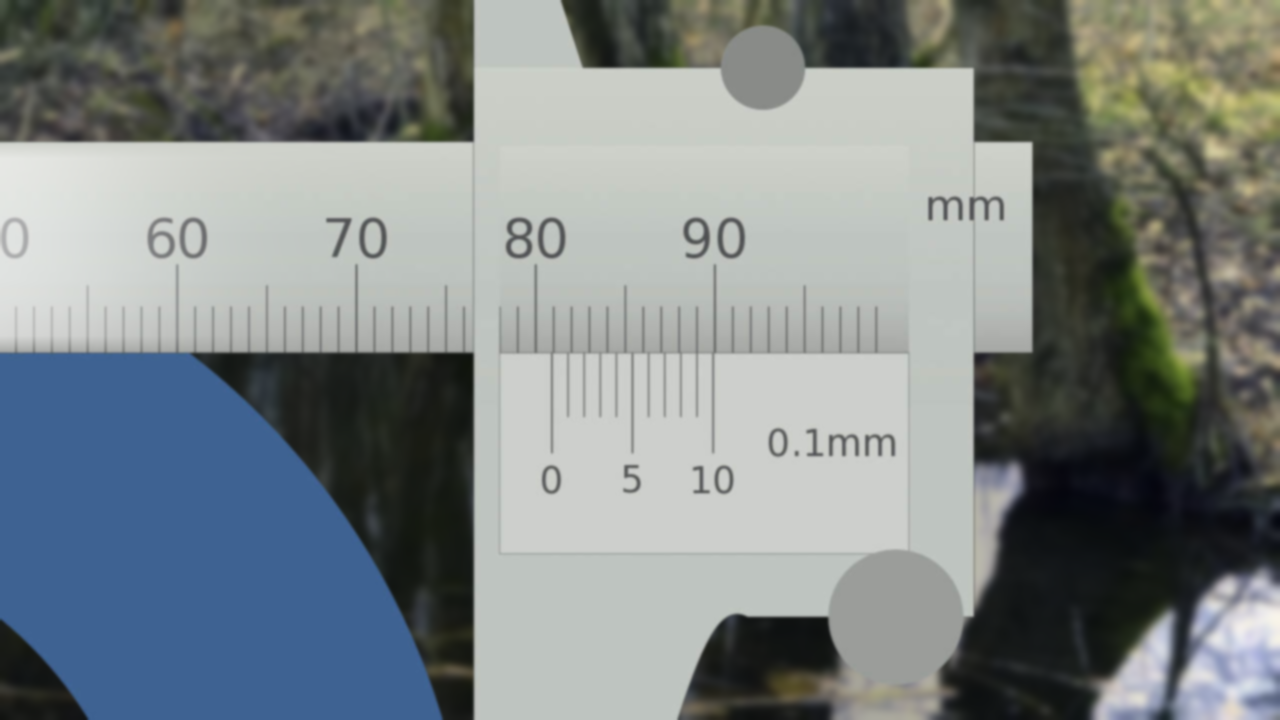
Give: 80.9 mm
